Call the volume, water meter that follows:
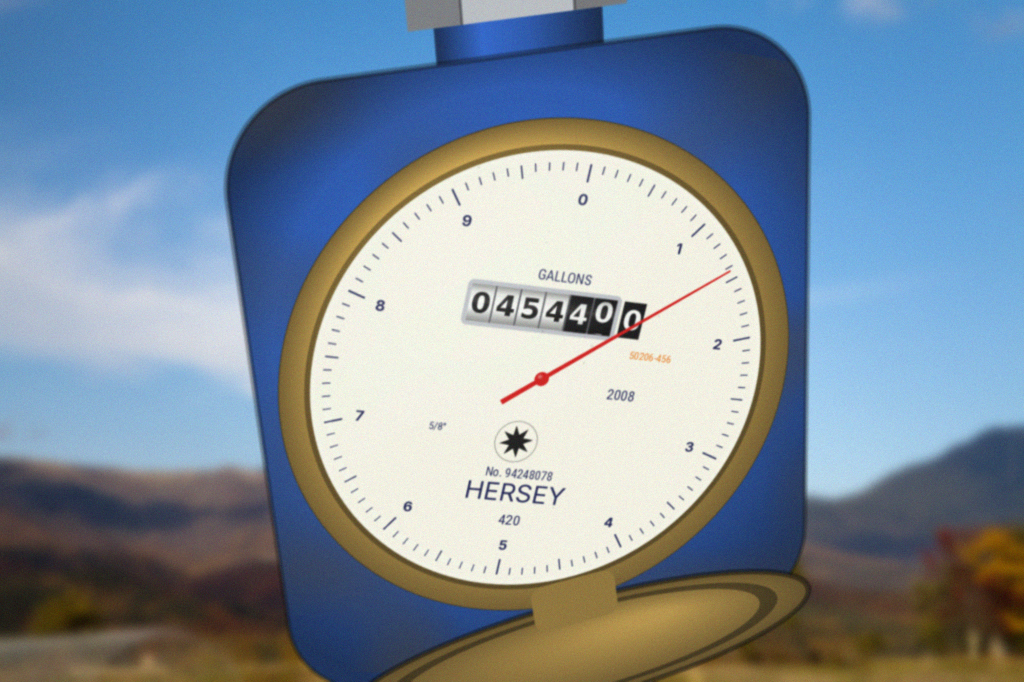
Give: 454401.4 gal
